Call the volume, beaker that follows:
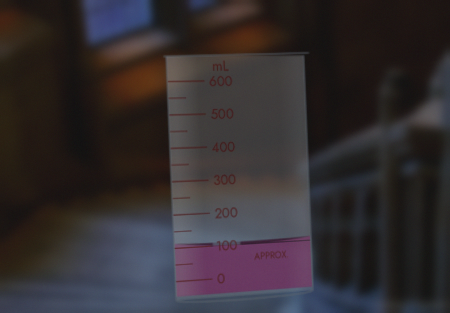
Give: 100 mL
